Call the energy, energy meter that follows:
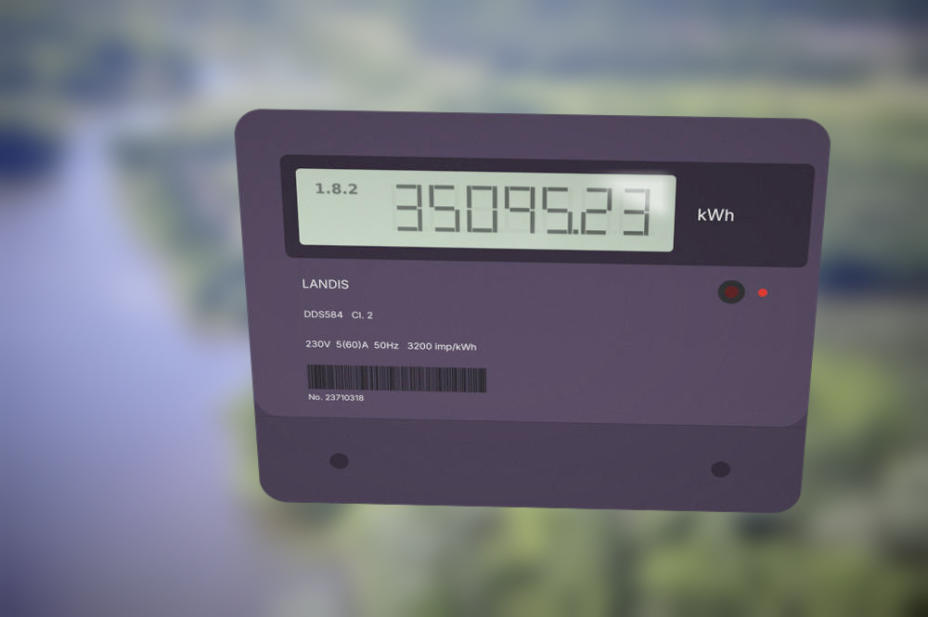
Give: 35095.23 kWh
